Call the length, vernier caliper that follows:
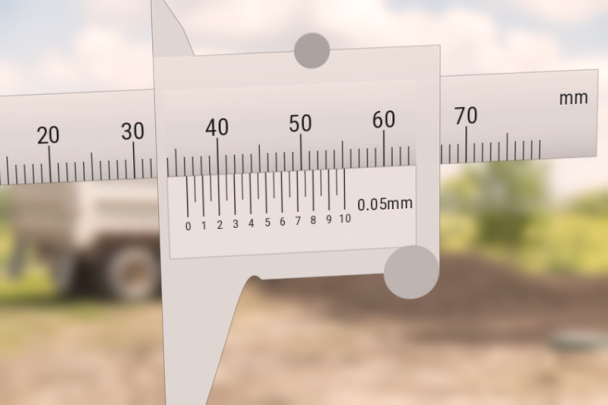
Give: 36.2 mm
